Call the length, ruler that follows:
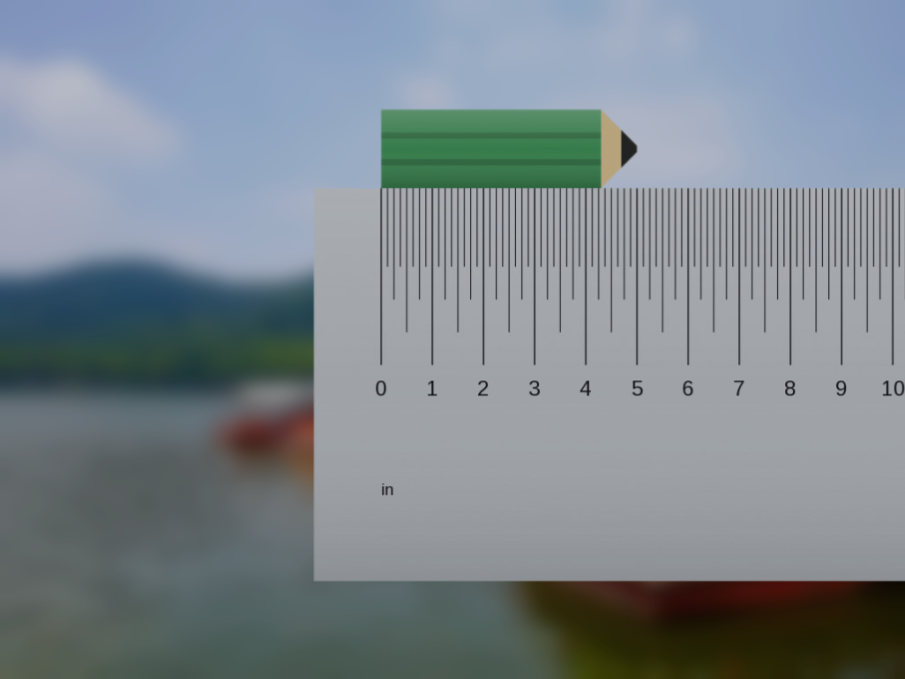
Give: 5 in
